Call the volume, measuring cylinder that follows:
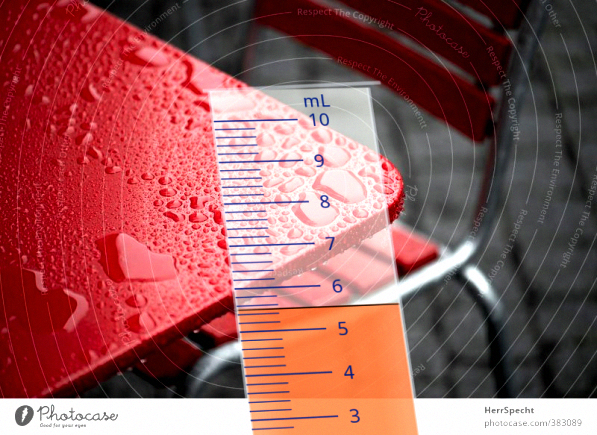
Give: 5.5 mL
